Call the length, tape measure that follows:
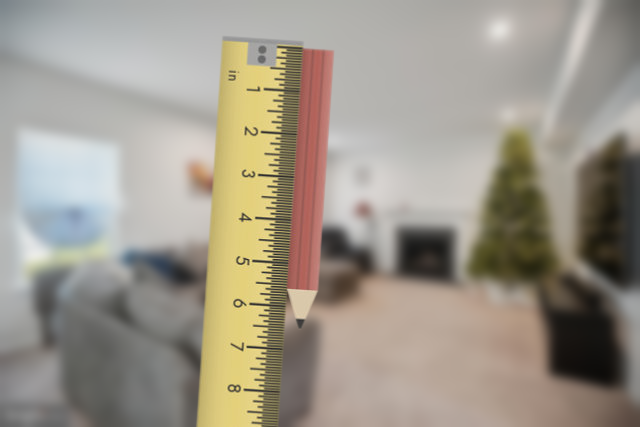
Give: 6.5 in
